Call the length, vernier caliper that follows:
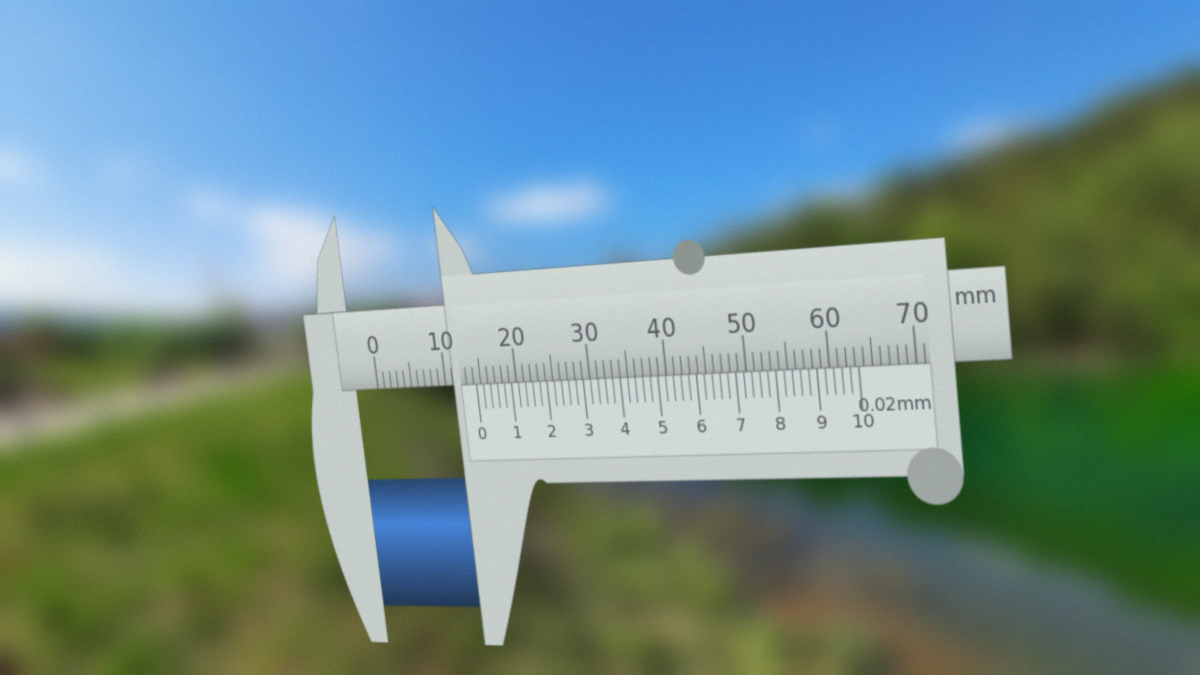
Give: 14.4 mm
